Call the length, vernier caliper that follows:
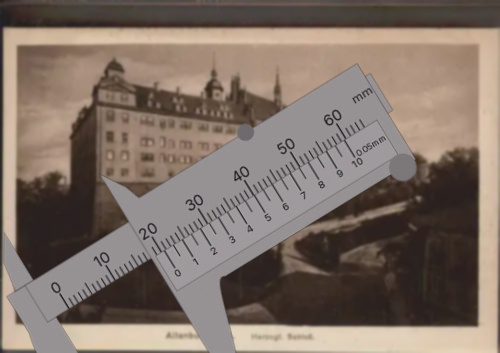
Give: 20.6 mm
